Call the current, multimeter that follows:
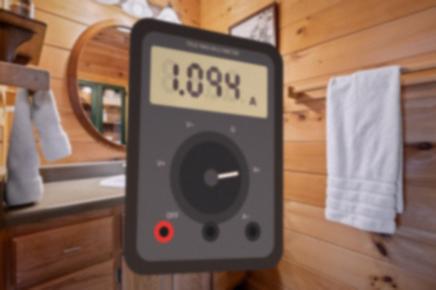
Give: 1.094 A
